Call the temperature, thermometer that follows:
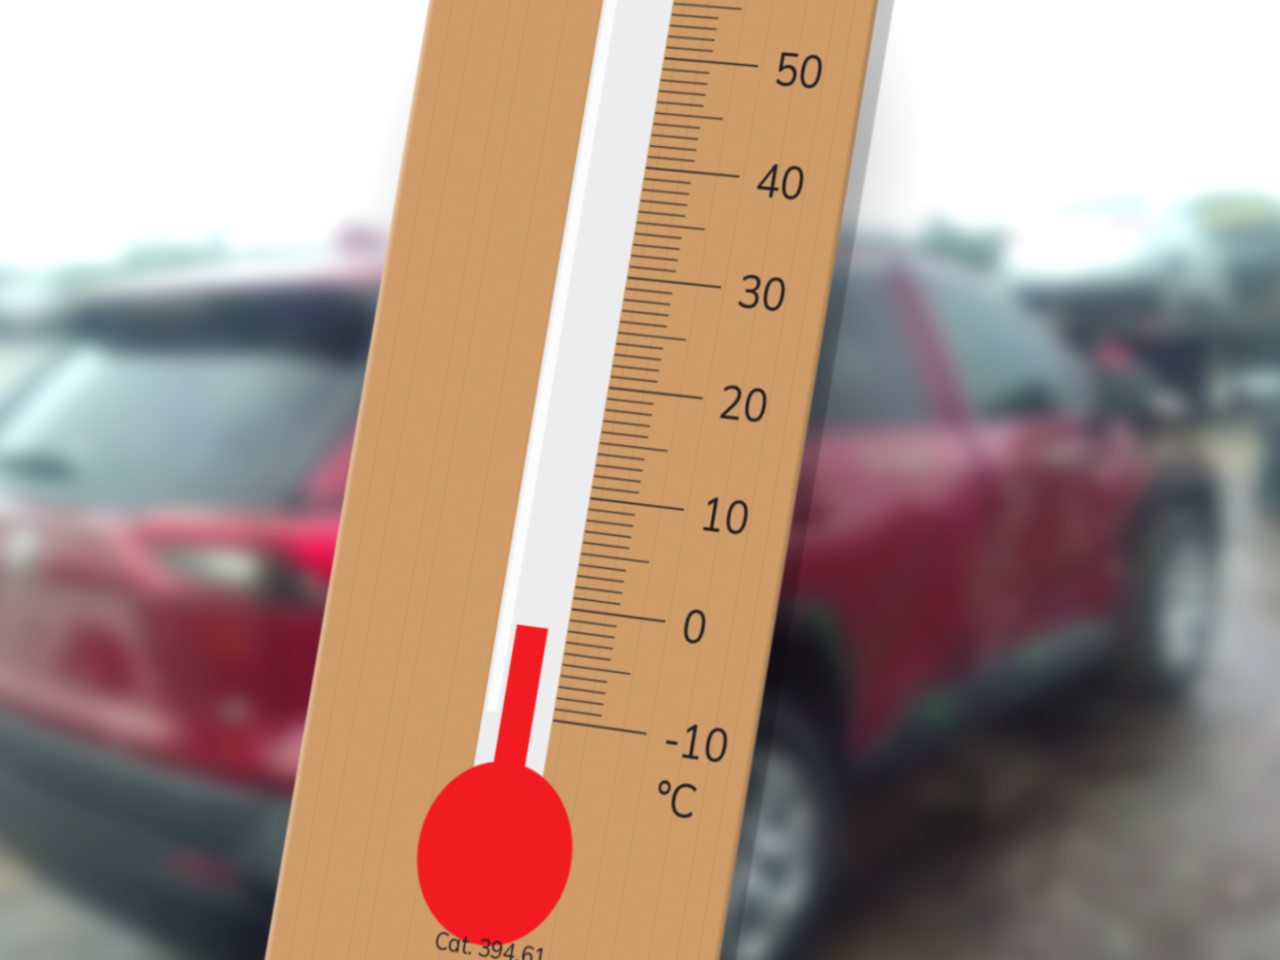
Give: -2 °C
